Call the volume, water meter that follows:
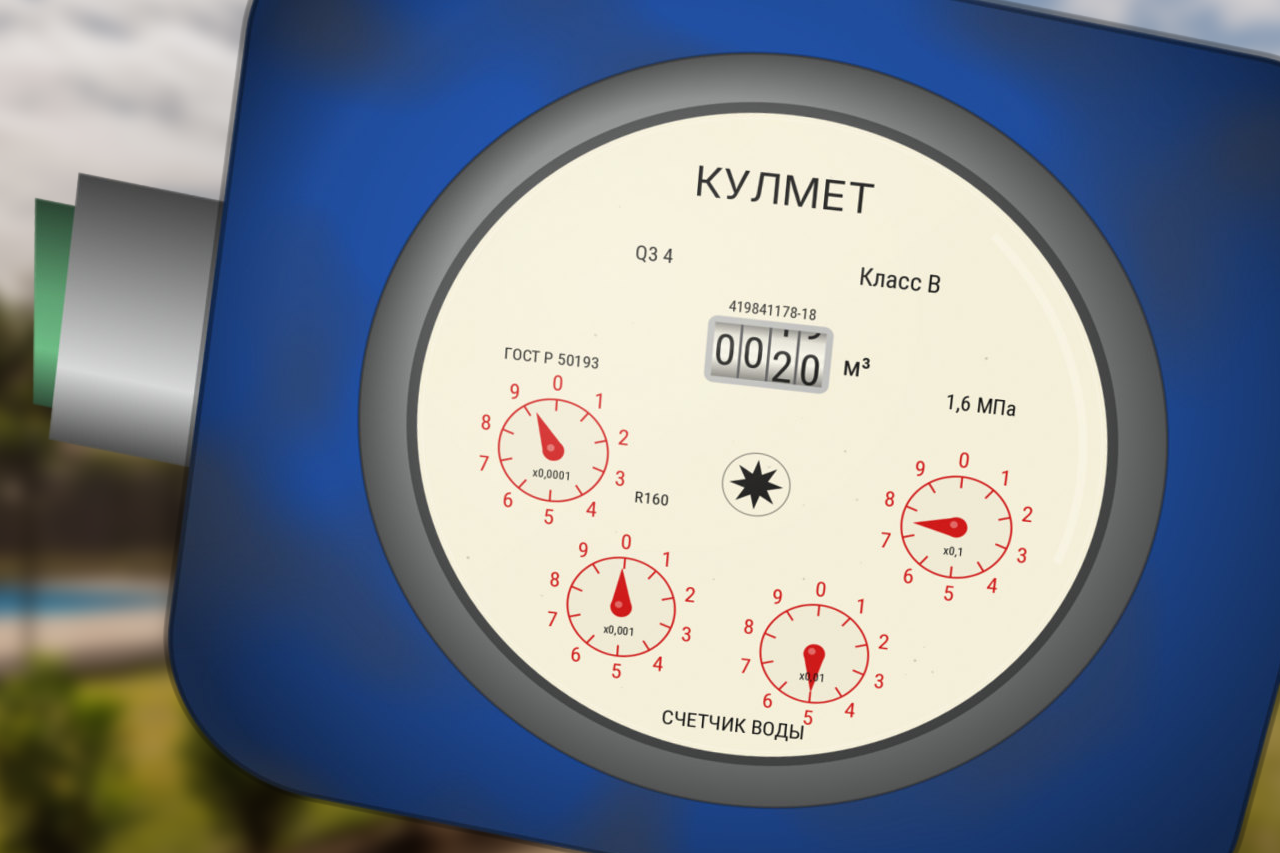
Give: 19.7499 m³
